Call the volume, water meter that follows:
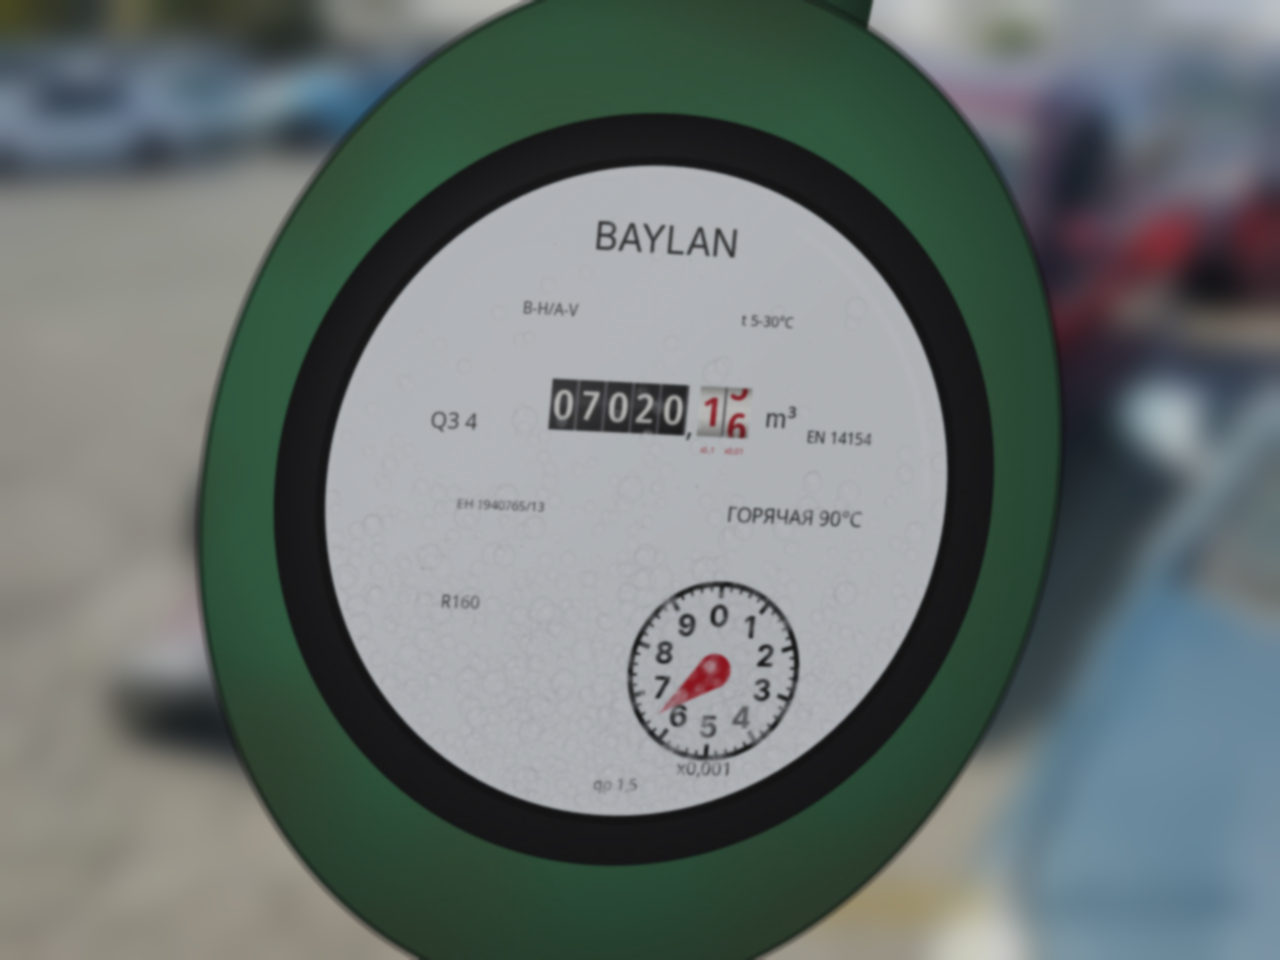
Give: 7020.156 m³
